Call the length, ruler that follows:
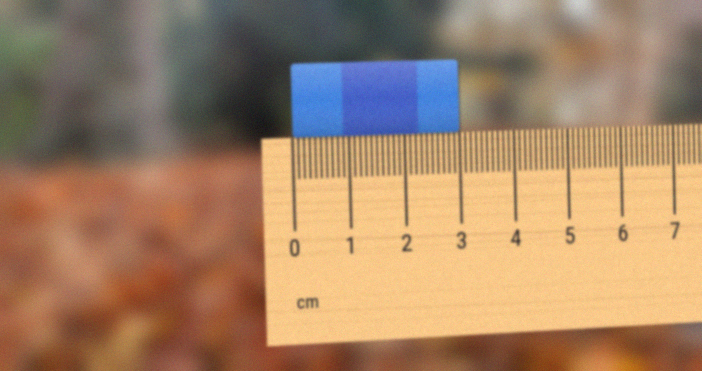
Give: 3 cm
